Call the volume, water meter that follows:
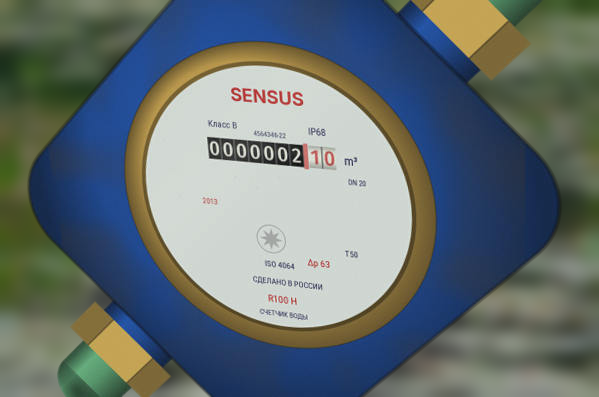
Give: 2.10 m³
